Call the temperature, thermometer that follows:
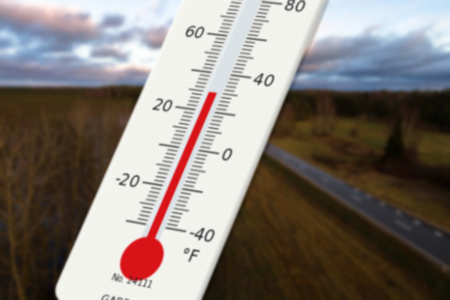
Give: 30 °F
